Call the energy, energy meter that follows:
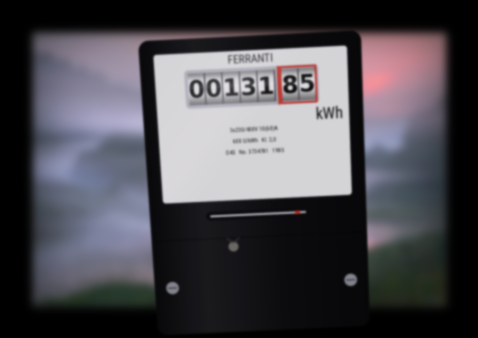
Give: 131.85 kWh
